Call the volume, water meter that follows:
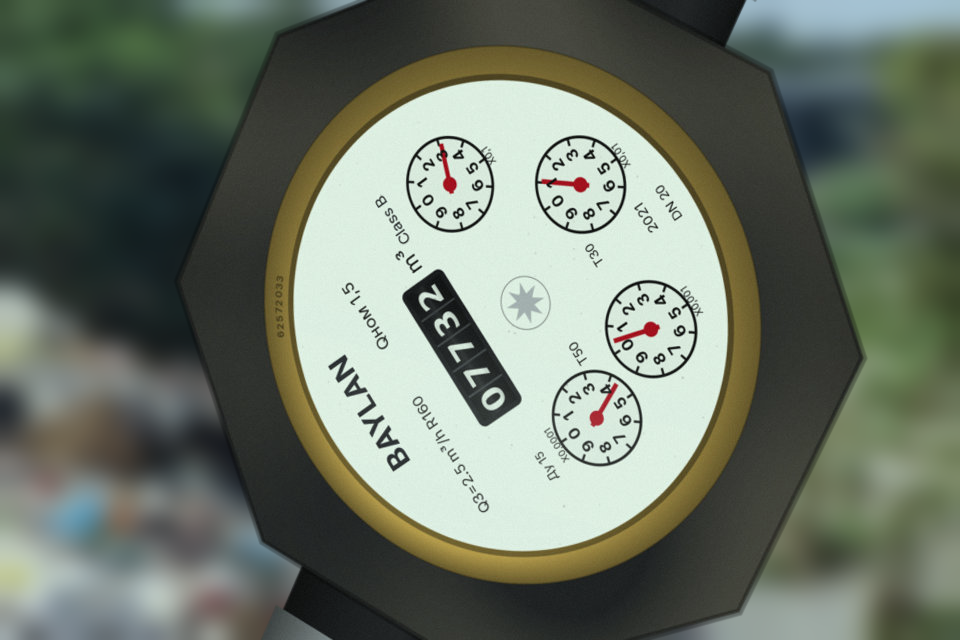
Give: 7732.3104 m³
